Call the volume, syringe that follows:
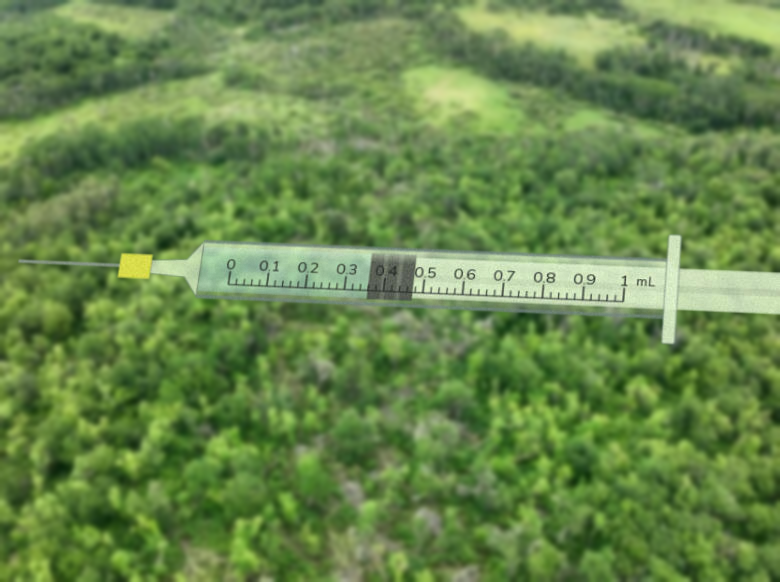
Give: 0.36 mL
